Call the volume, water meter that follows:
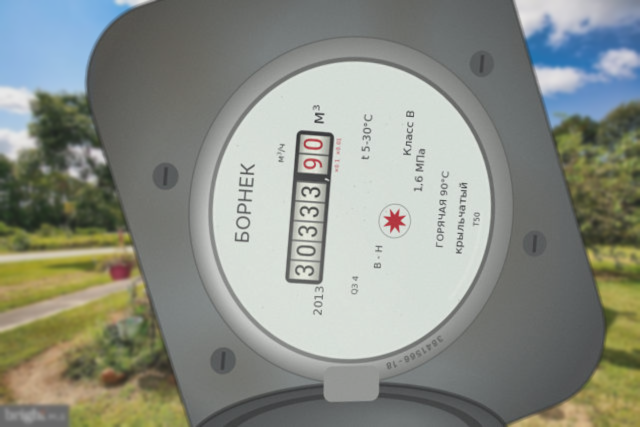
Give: 30333.90 m³
